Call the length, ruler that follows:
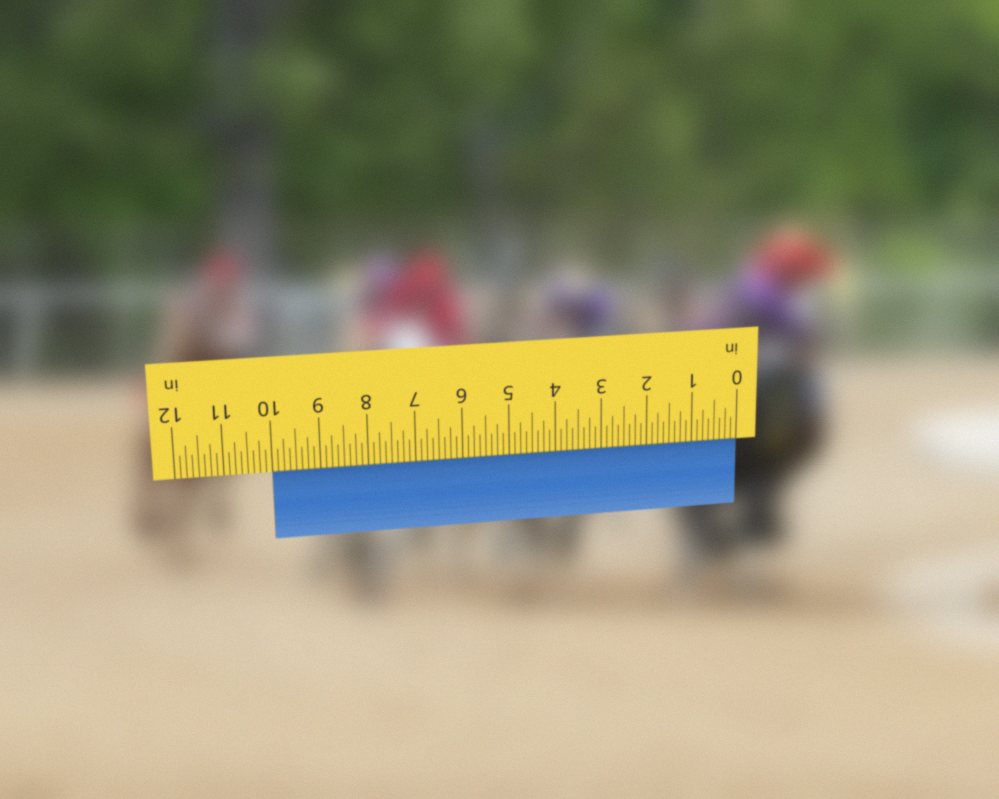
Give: 10 in
